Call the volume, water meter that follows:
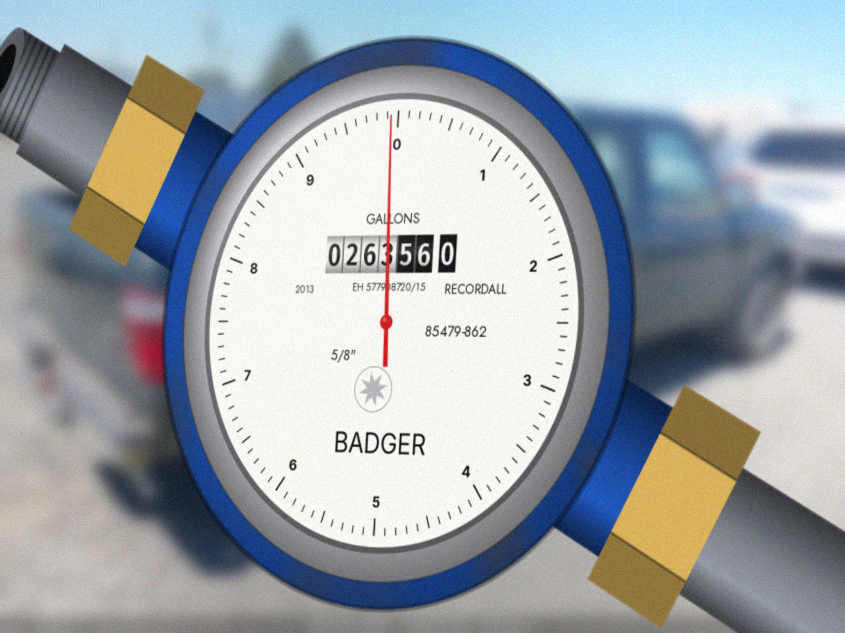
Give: 263559.9 gal
